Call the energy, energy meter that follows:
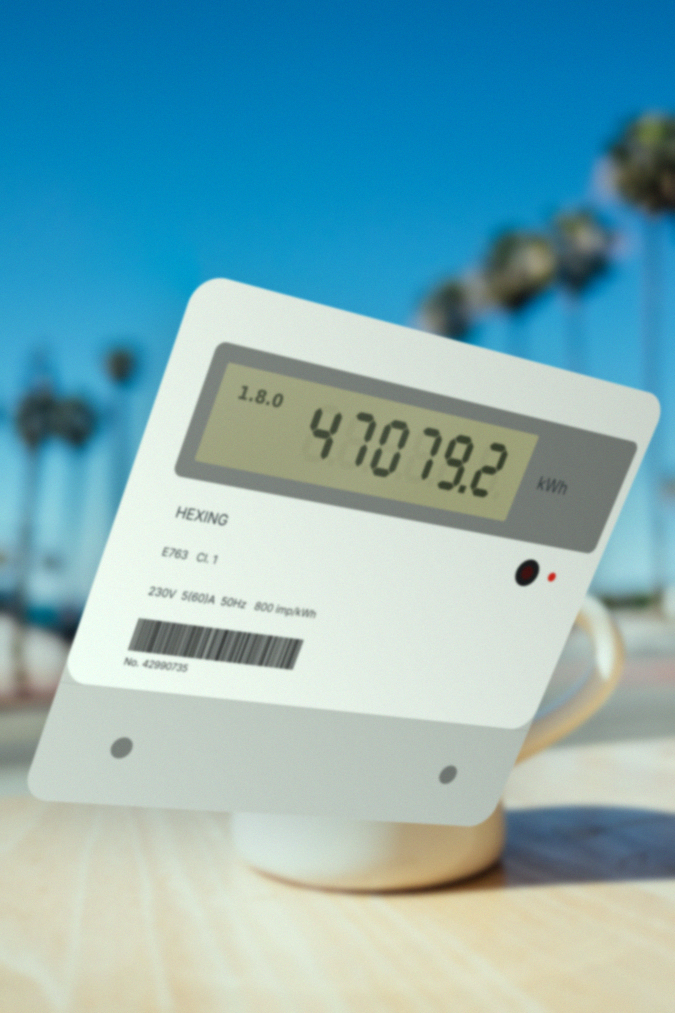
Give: 47079.2 kWh
